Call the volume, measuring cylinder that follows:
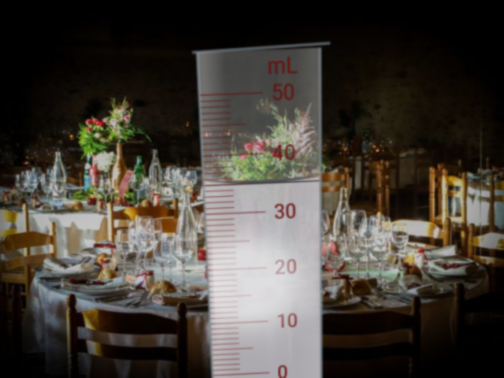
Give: 35 mL
